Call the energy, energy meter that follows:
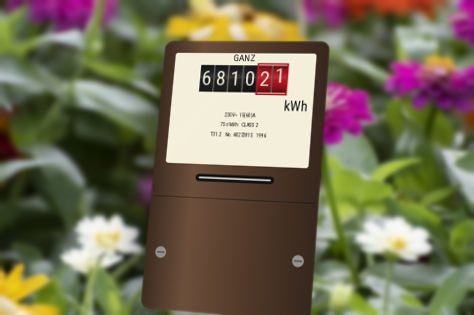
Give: 6810.21 kWh
